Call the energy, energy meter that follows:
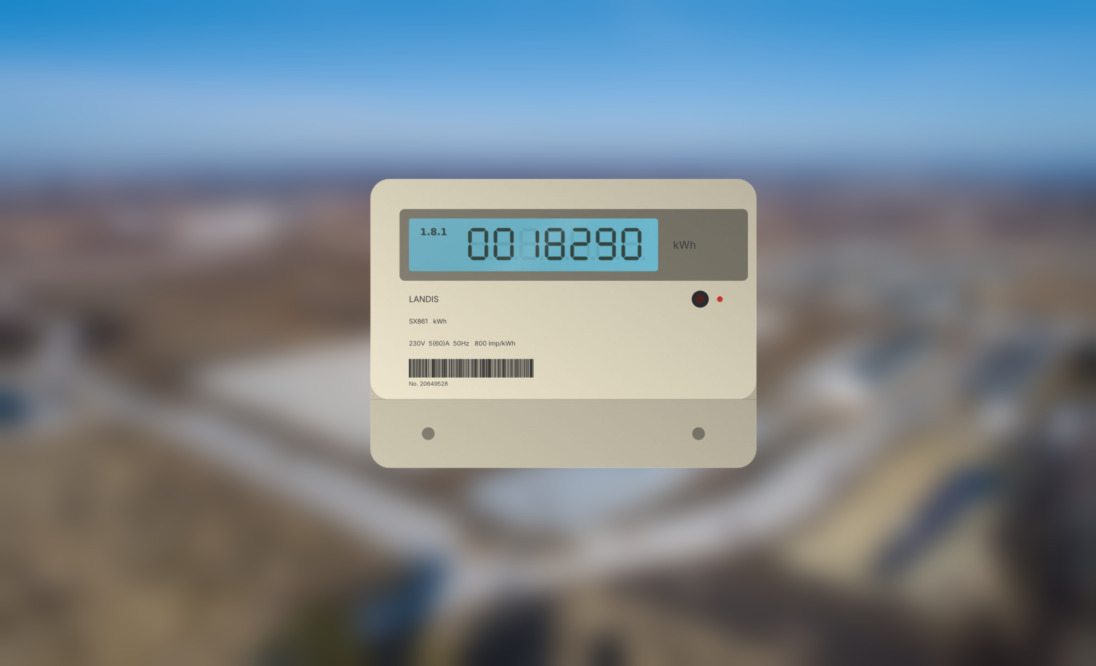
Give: 18290 kWh
